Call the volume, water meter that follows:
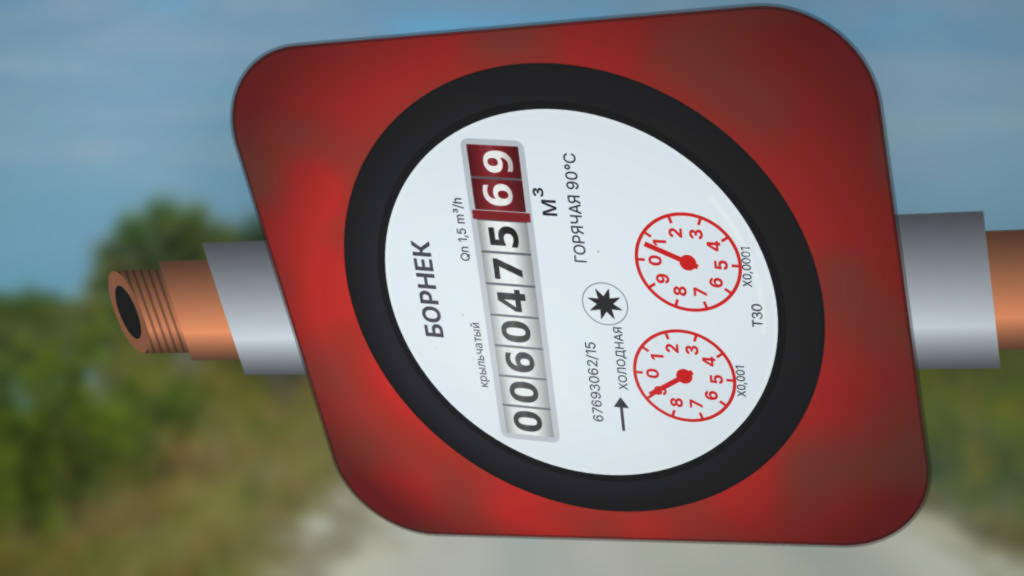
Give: 60475.6890 m³
